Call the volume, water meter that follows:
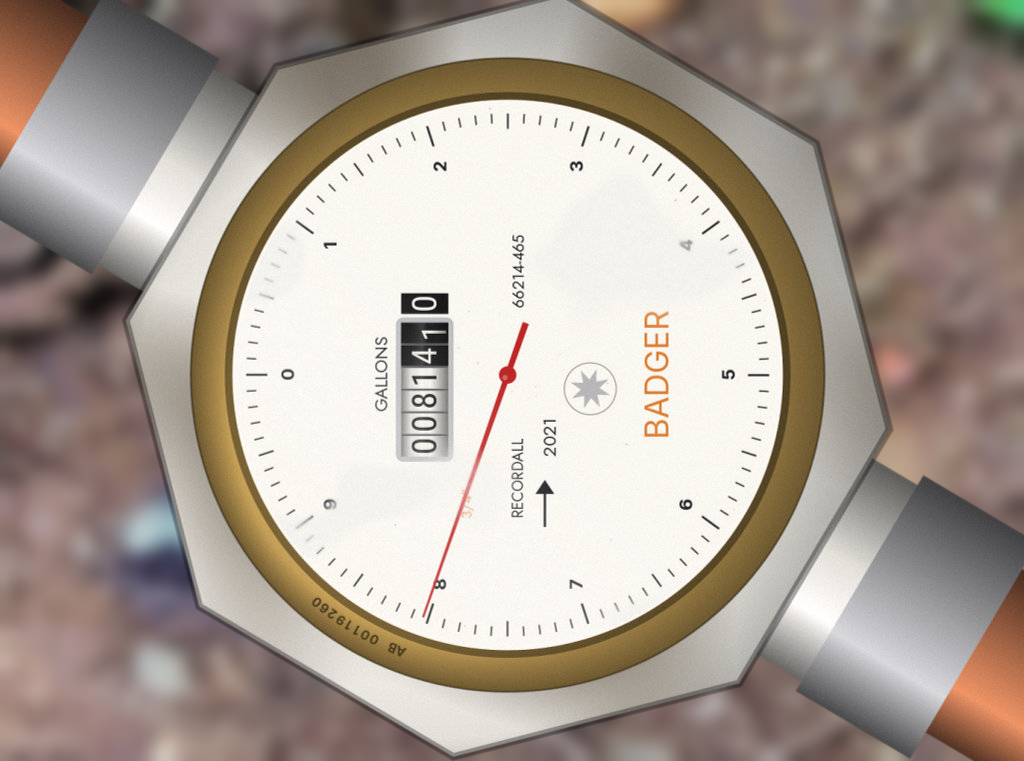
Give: 81408.0 gal
